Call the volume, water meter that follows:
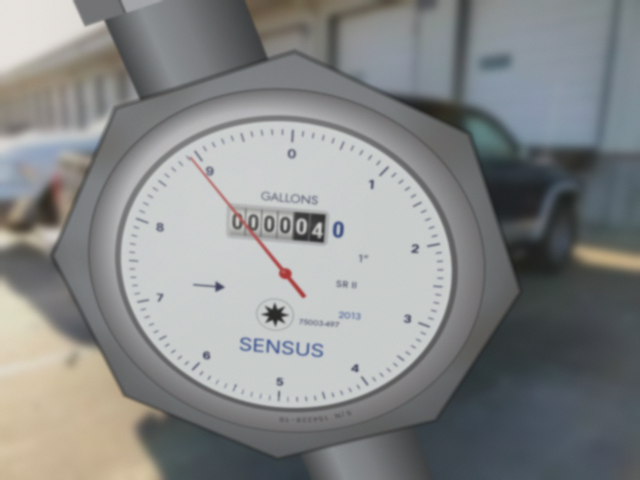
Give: 38.9 gal
